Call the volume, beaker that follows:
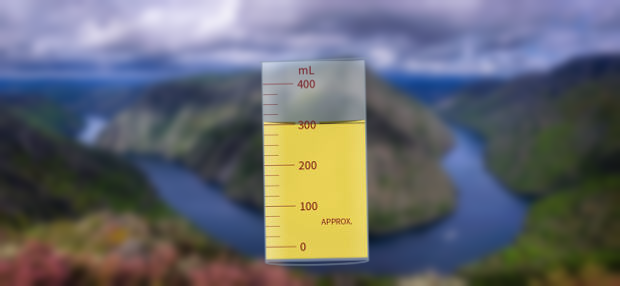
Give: 300 mL
